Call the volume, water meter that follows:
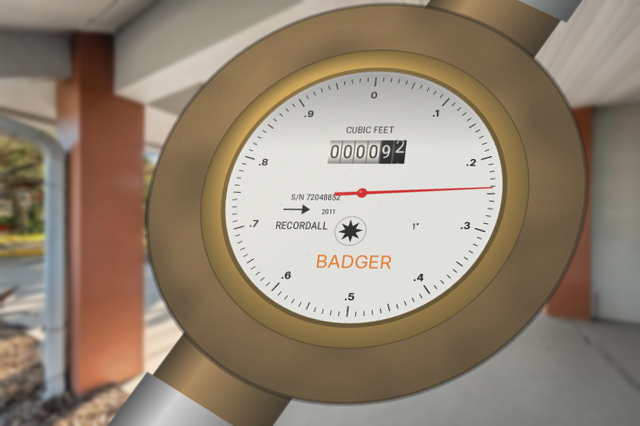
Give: 92.24 ft³
